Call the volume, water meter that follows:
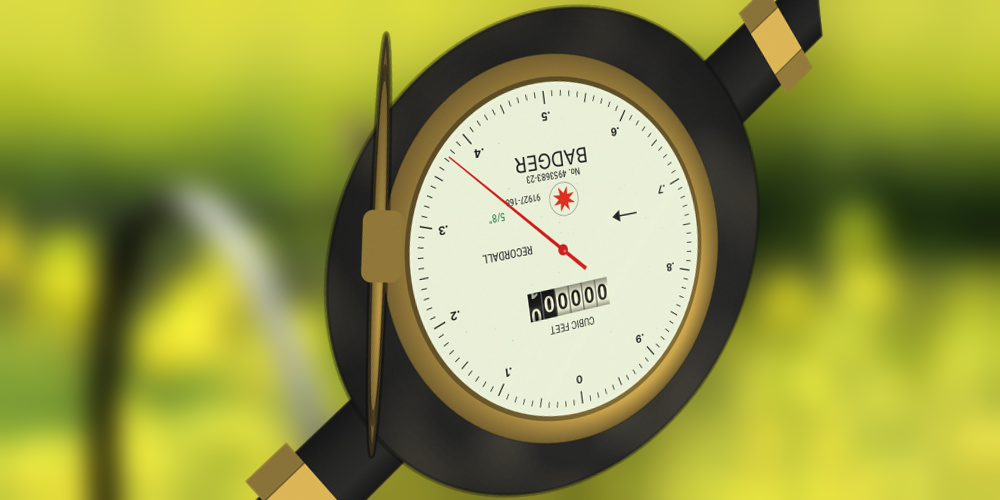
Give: 0.37 ft³
